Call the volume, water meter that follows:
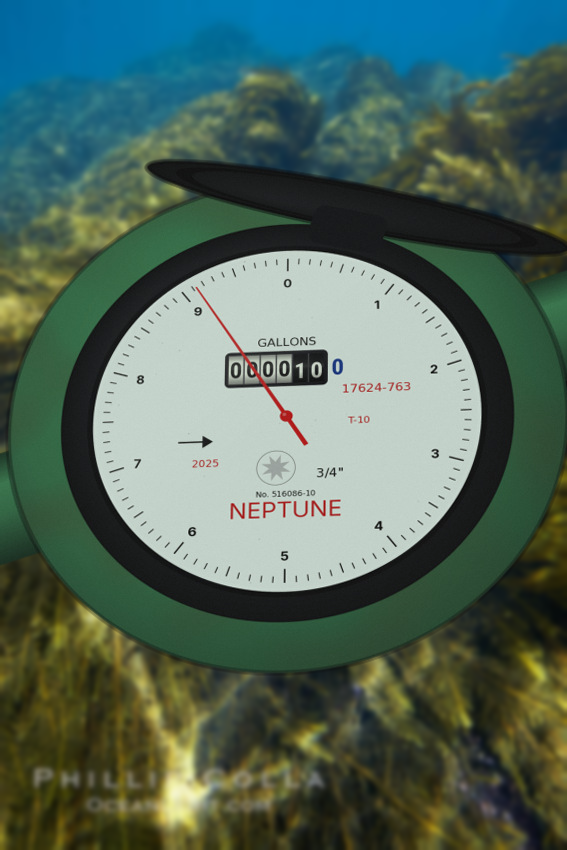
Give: 99.1 gal
